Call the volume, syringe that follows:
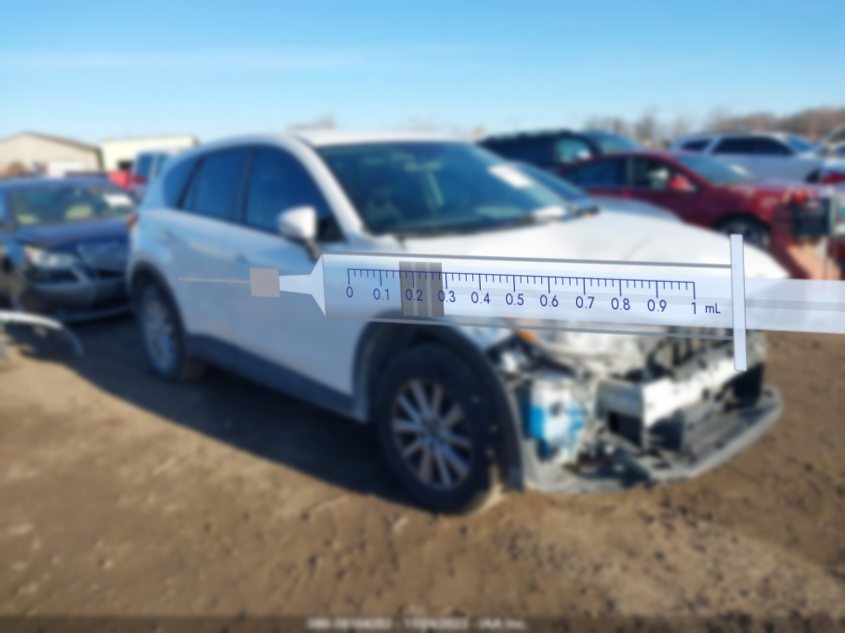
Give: 0.16 mL
